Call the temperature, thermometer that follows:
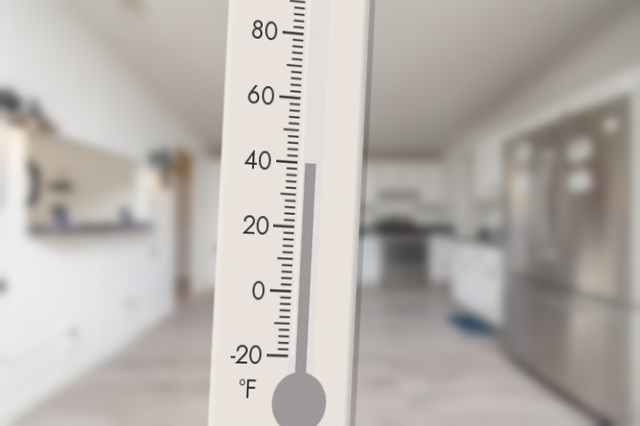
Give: 40 °F
